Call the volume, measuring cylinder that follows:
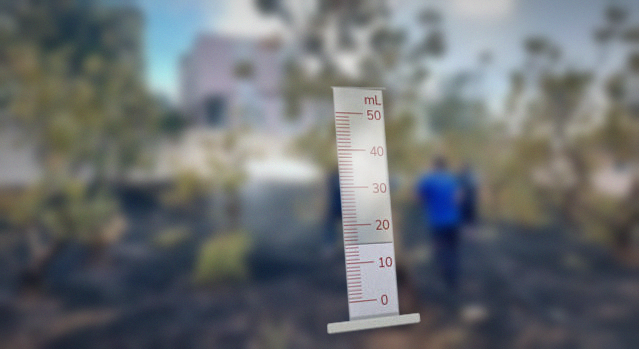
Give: 15 mL
